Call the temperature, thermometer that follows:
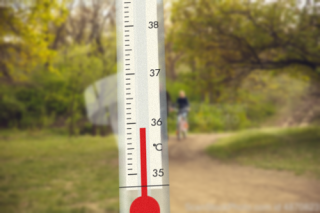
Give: 35.9 °C
